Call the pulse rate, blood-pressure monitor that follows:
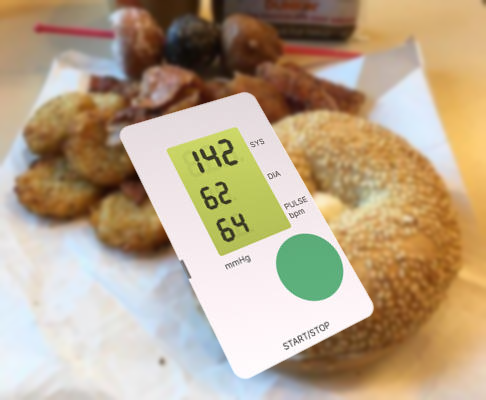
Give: 64 bpm
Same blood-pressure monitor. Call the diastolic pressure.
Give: 62 mmHg
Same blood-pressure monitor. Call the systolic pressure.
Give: 142 mmHg
